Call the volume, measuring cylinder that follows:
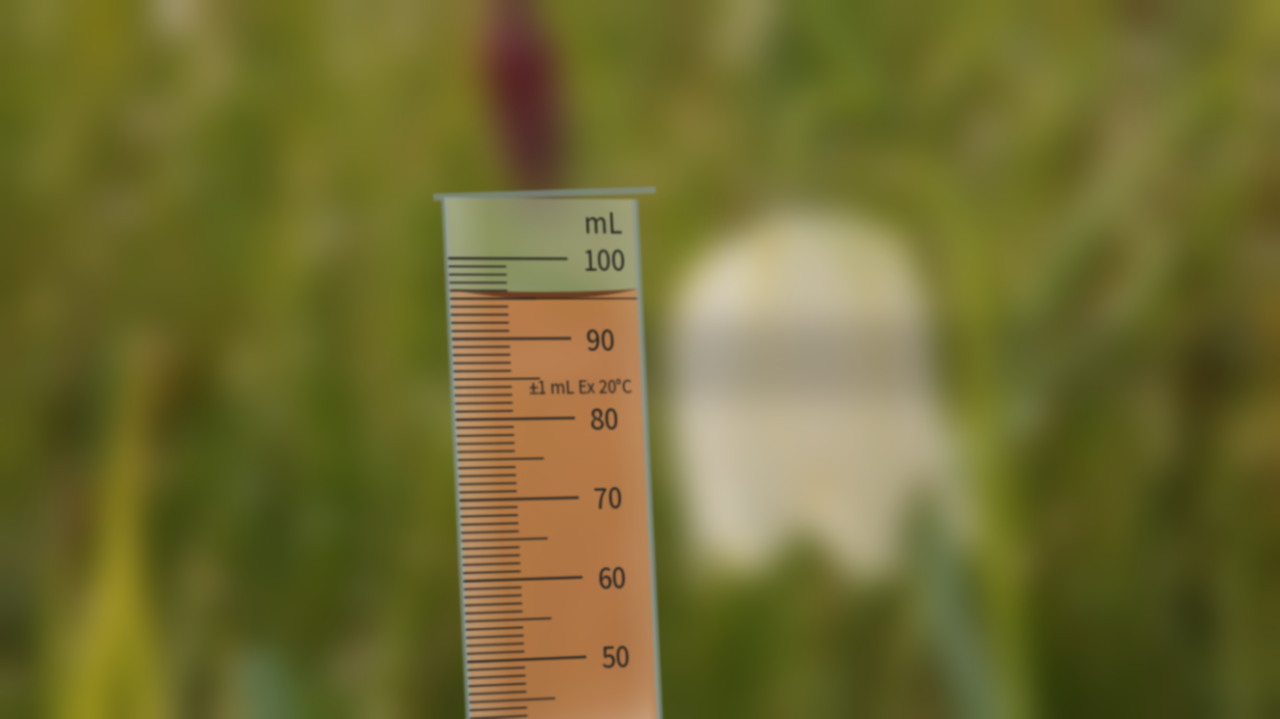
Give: 95 mL
